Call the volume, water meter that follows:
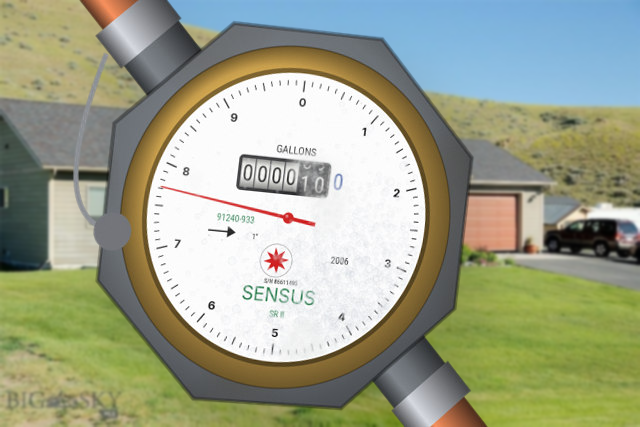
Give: 97.7 gal
